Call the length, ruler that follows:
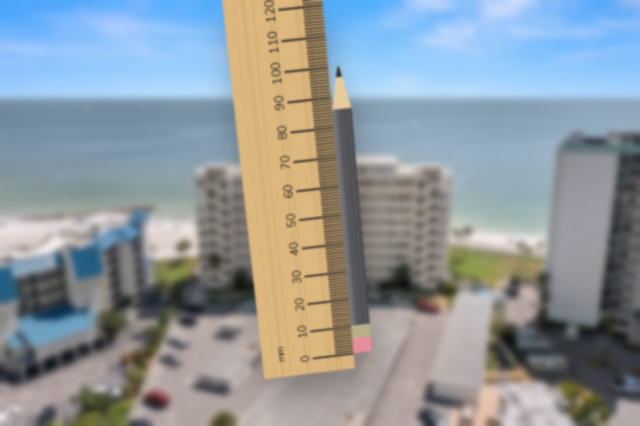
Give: 100 mm
